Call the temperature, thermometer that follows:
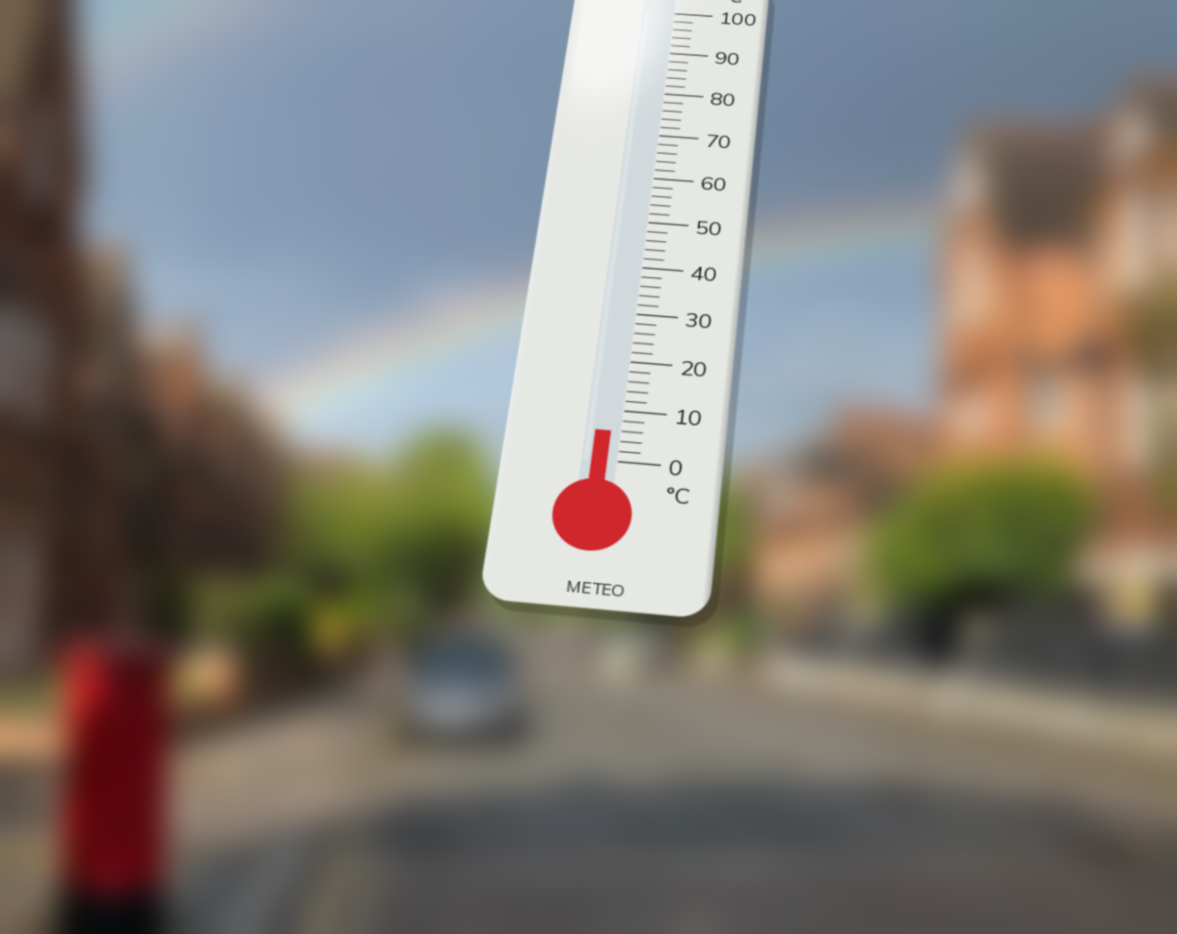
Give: 6 °C
